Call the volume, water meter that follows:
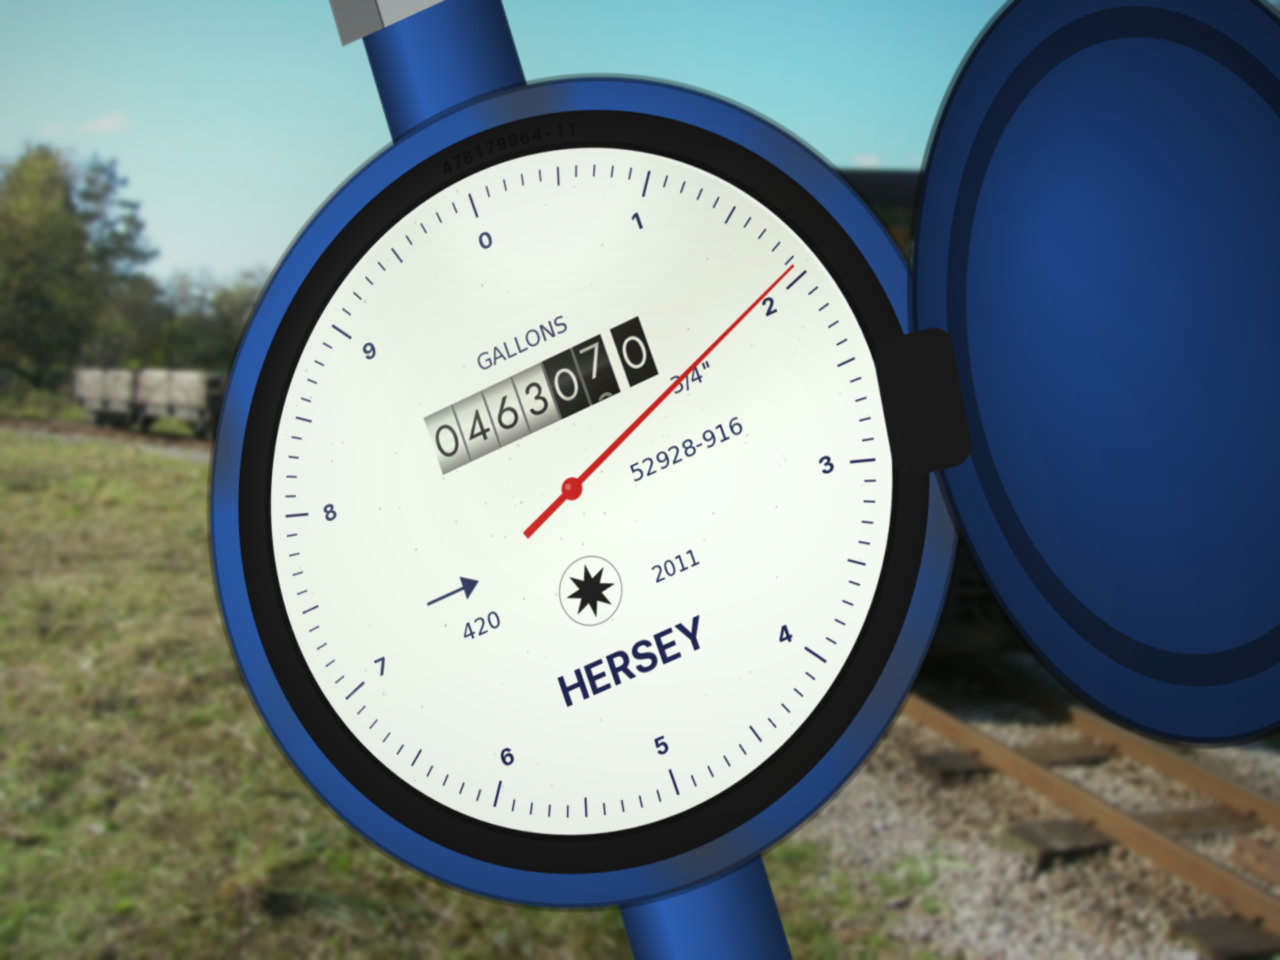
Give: 463071.9 gal
